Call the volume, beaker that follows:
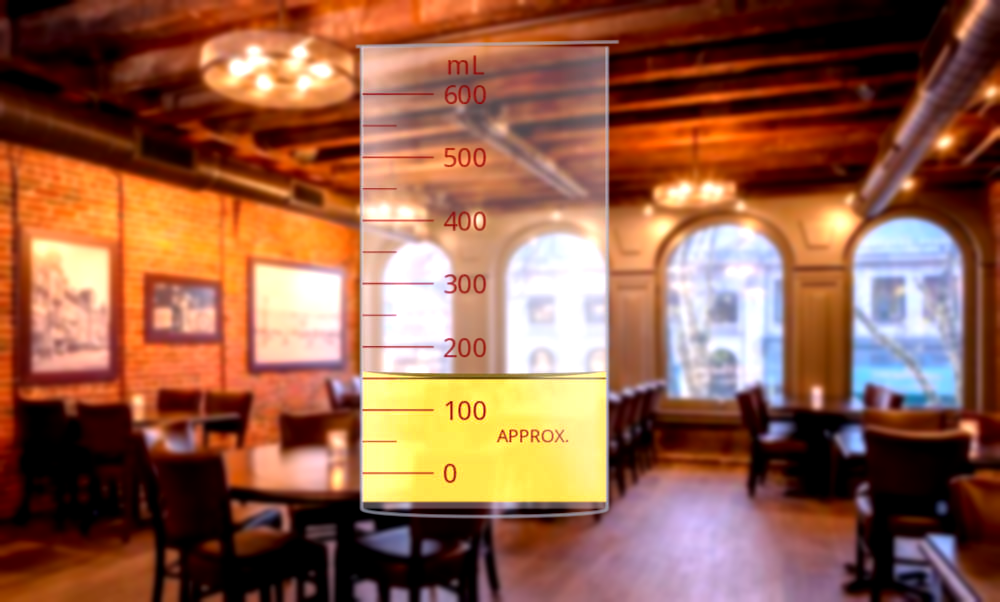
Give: 150 mL
